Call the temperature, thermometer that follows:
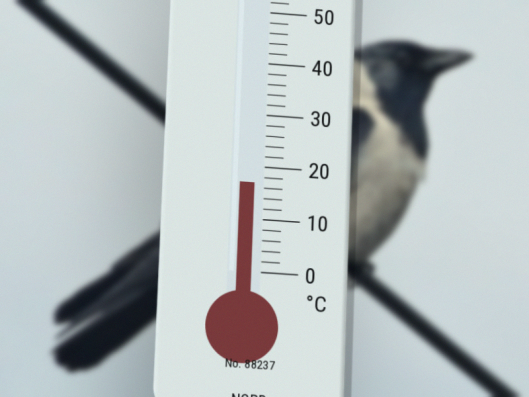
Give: 17 °C
